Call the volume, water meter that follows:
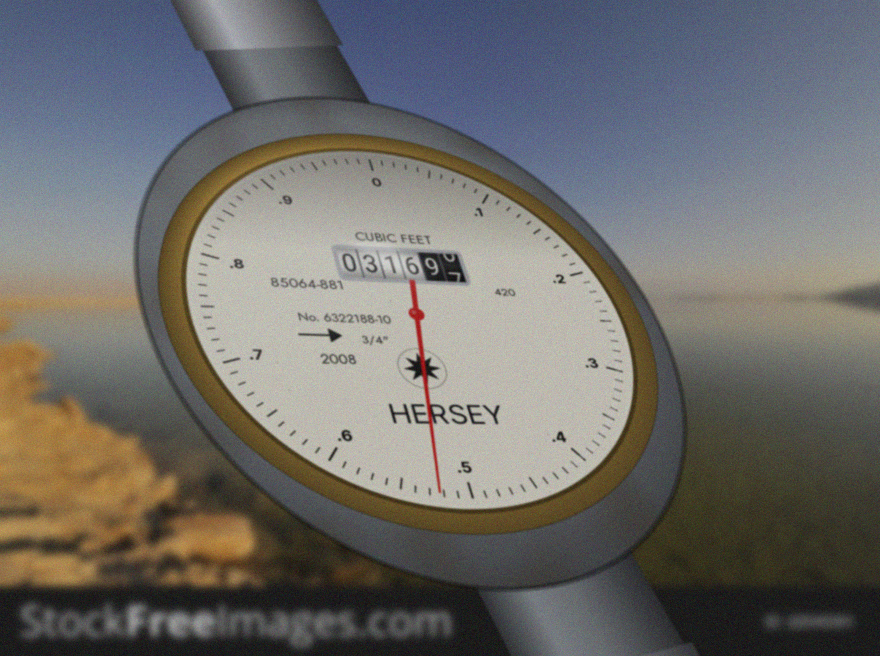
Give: 31696.52 ft³
